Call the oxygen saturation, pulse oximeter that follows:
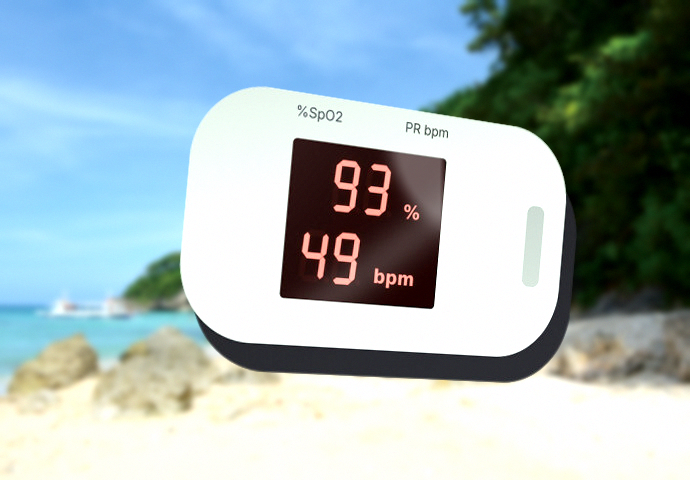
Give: 93 %
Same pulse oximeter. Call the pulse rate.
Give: 49 bpm
